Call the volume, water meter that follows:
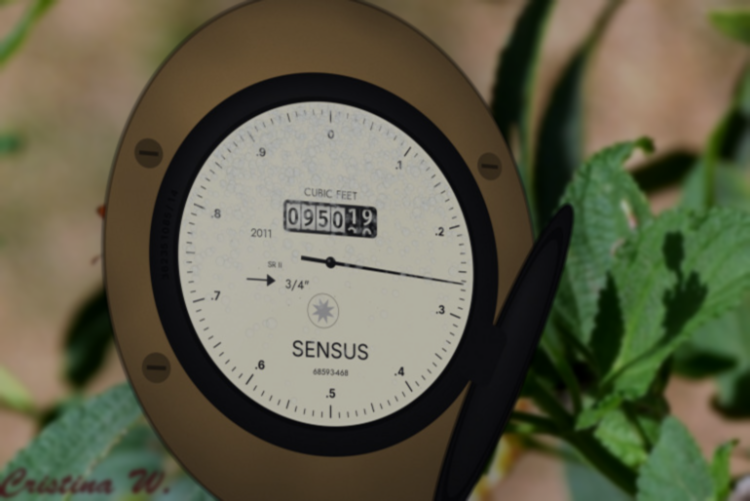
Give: 95019.26 ft³
